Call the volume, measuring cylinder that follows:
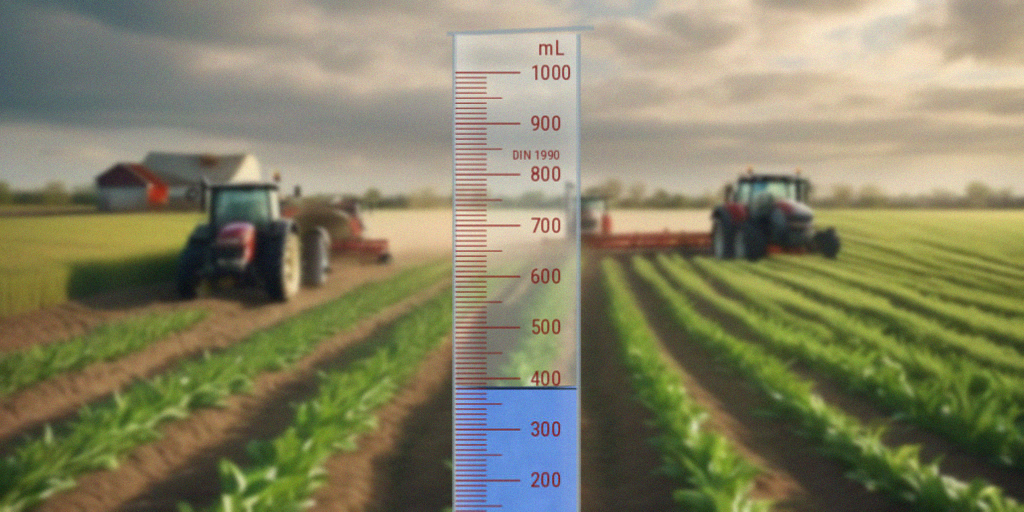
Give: 380 mL
